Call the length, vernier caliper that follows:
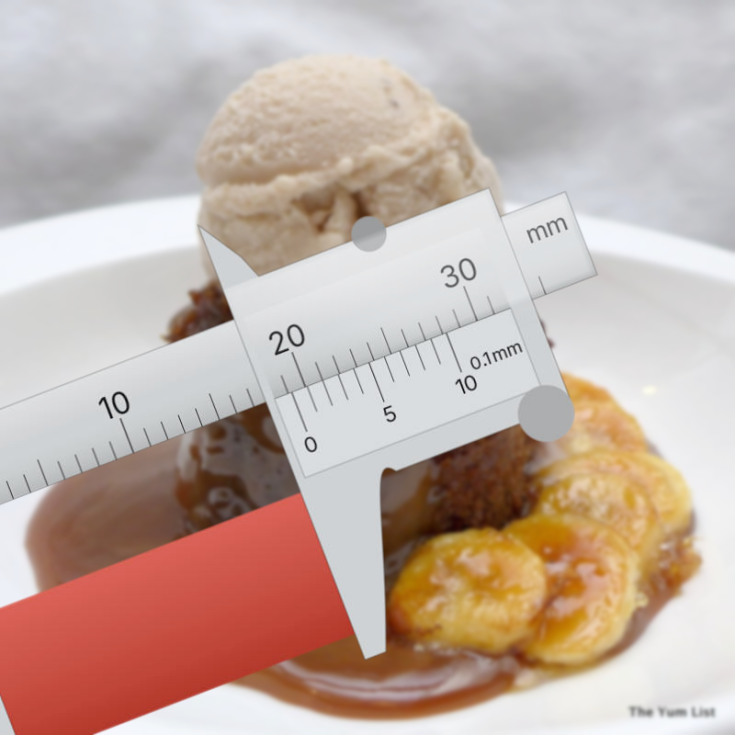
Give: 19.2 mm
